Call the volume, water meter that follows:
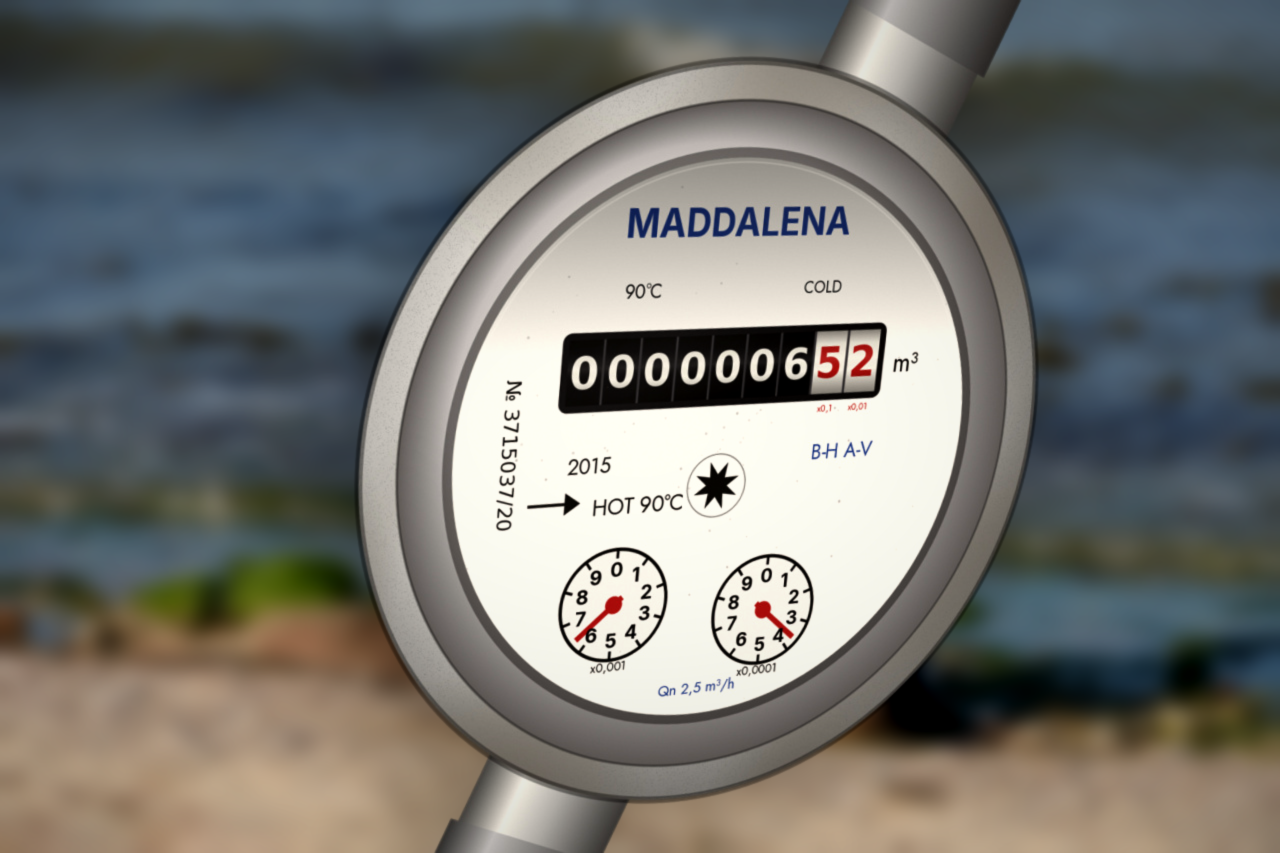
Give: 6.5263 m³
